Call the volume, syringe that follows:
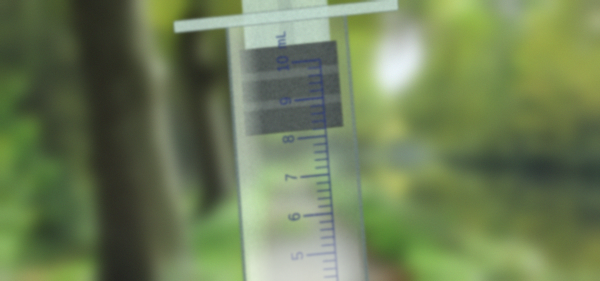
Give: 8.2 mL
